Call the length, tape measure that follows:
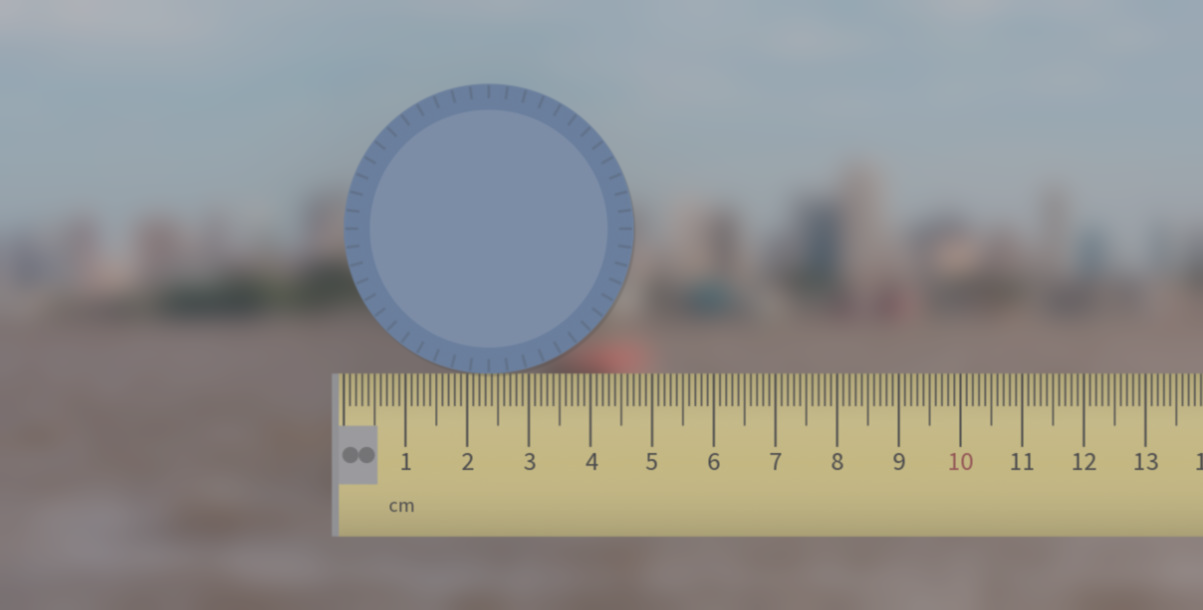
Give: 4.7 cm
